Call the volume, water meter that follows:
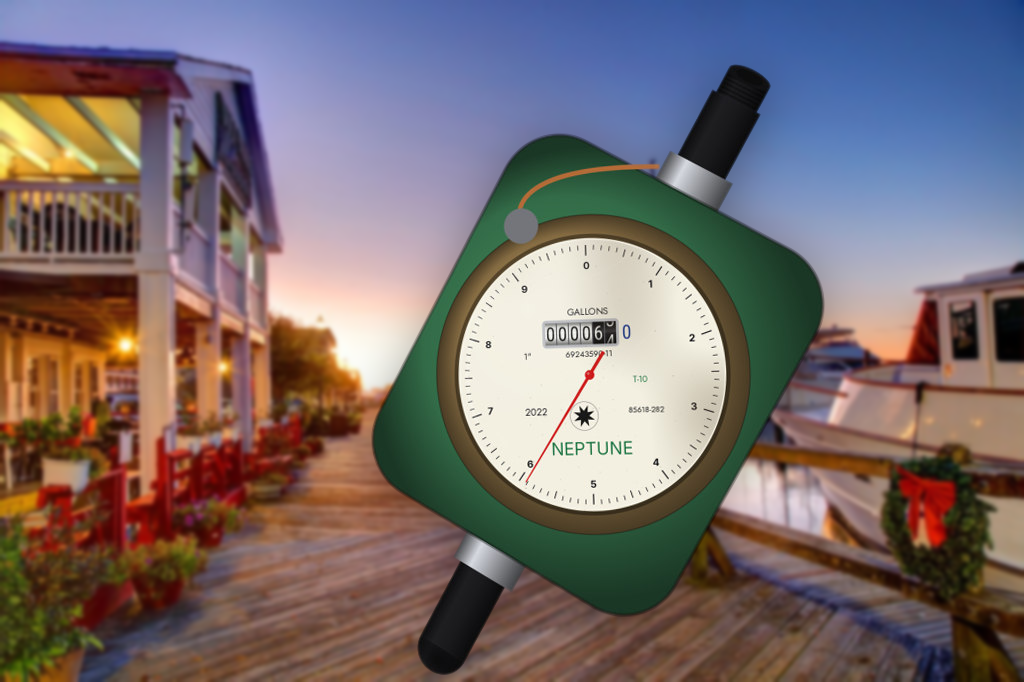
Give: 635.9 gal
